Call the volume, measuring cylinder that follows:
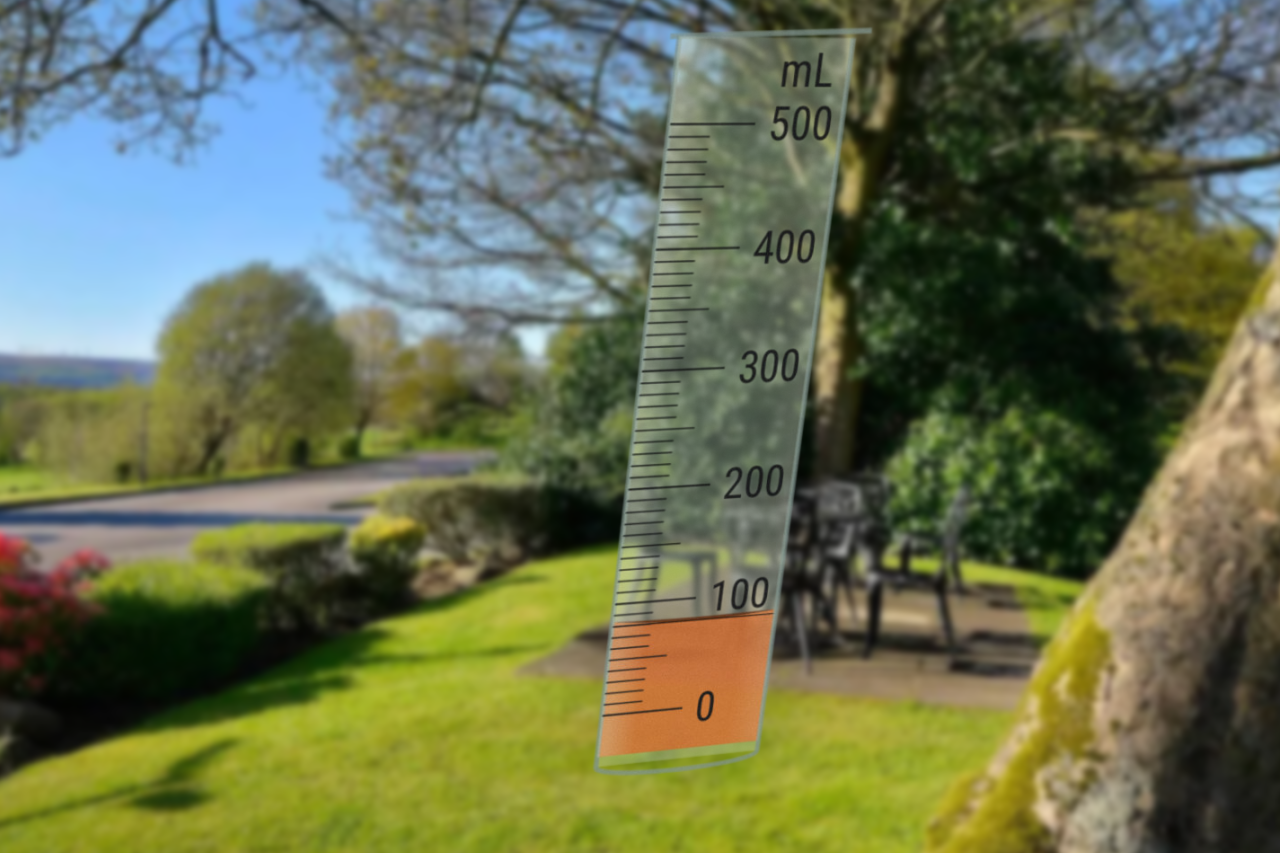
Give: 80 mL
